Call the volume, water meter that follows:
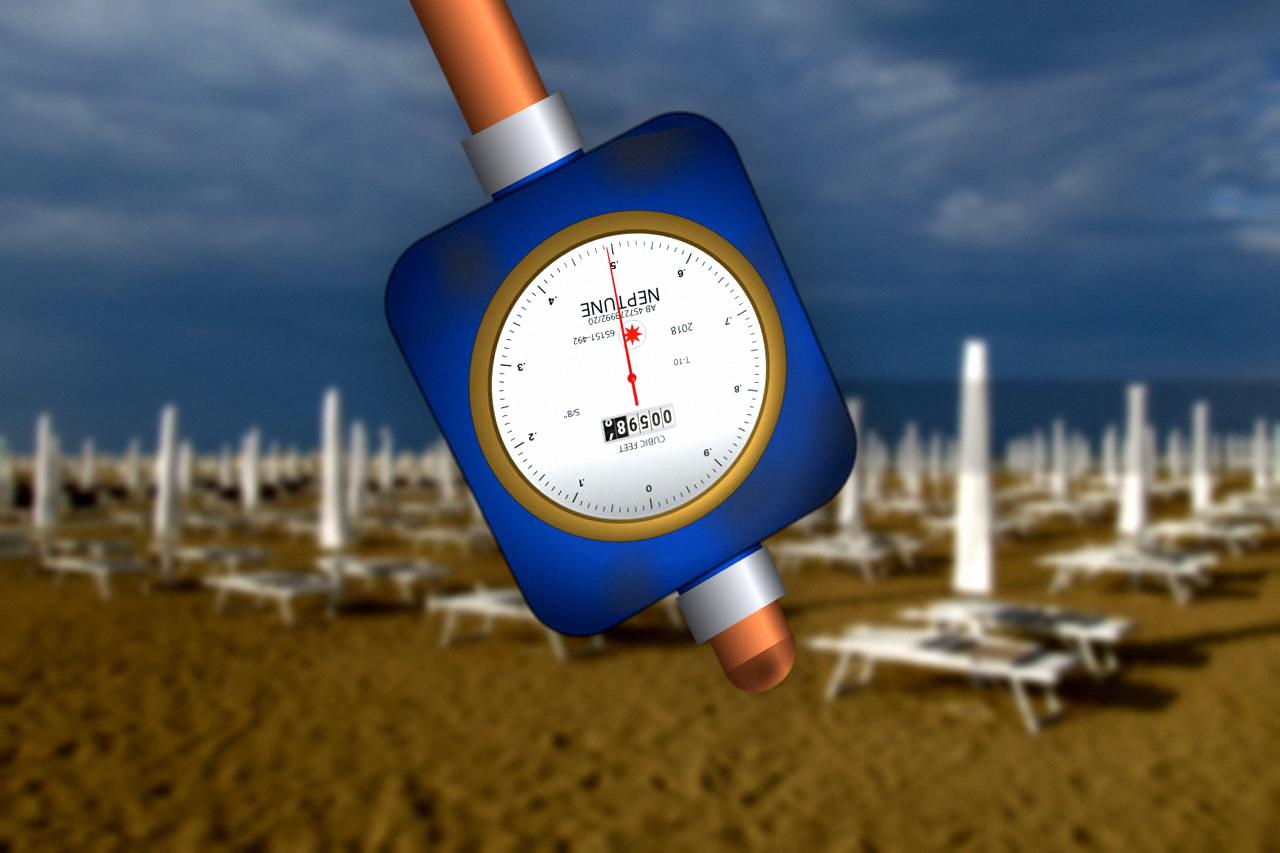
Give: 5987.49 ft³
